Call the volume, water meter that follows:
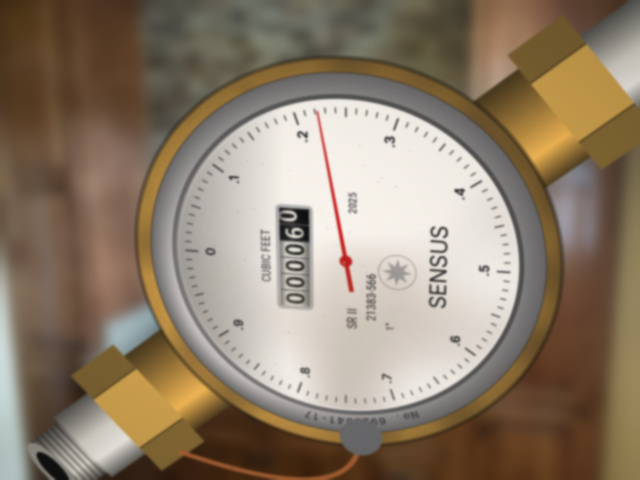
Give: 60.22 ft³
